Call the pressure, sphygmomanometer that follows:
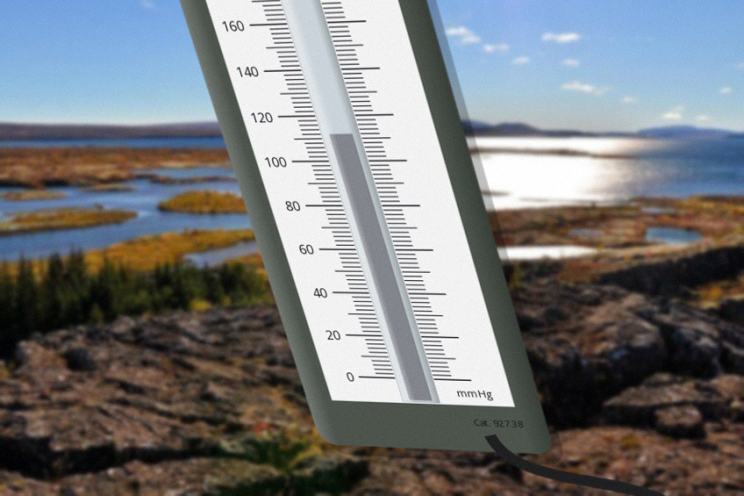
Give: 112 mmHg
